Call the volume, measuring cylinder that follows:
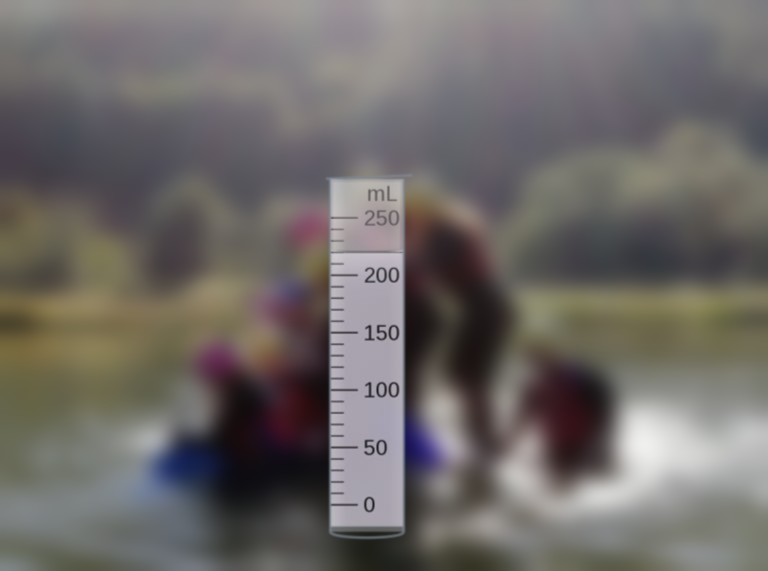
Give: 220 mL
